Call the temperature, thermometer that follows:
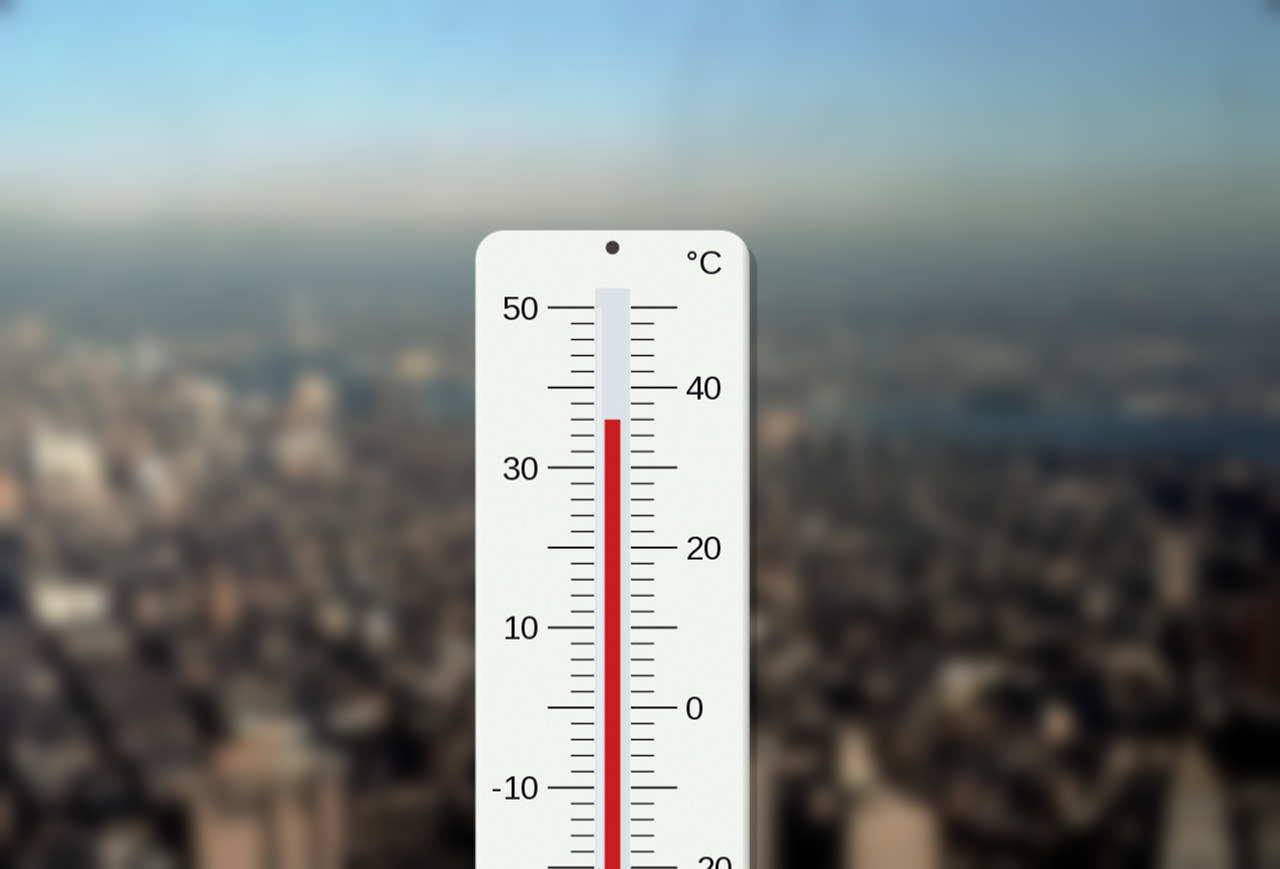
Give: 36 °C
